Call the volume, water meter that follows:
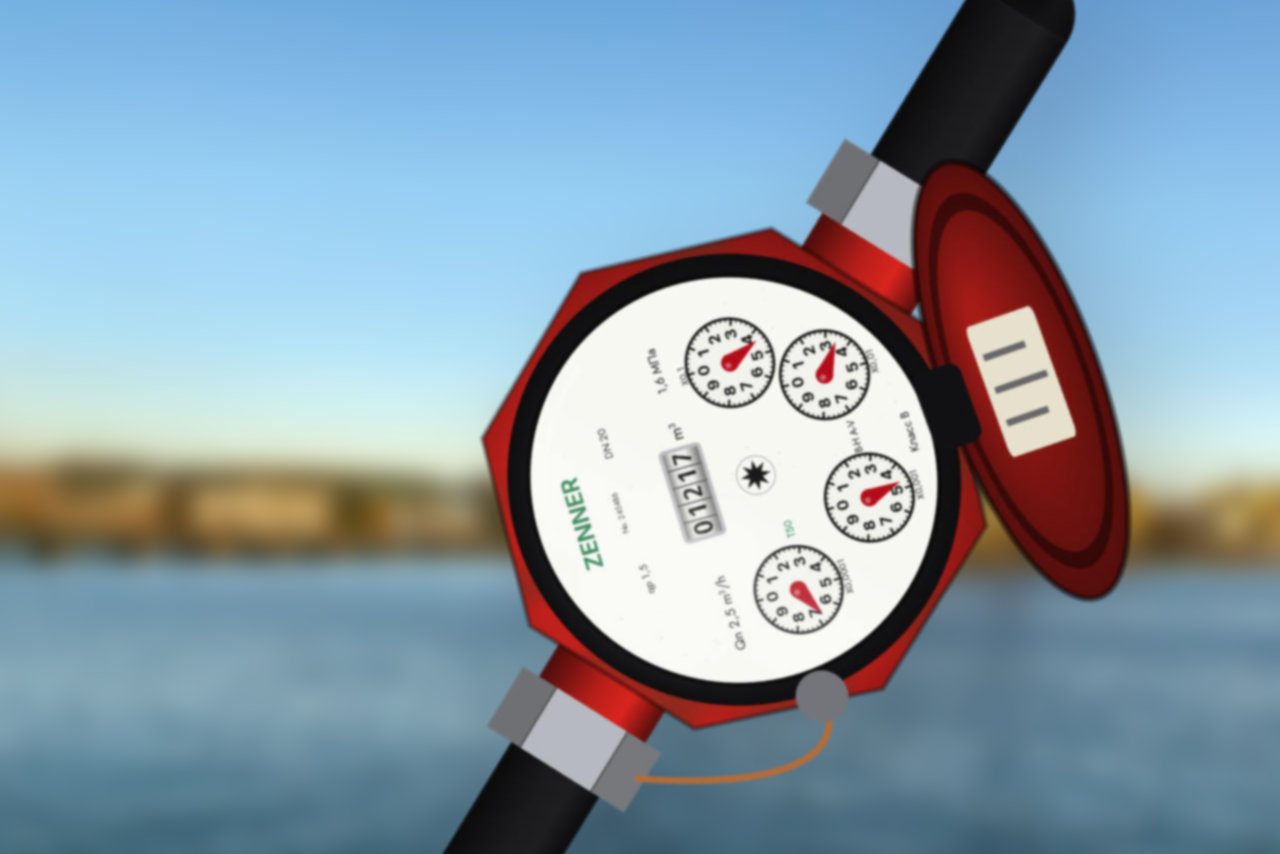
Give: 1217.4346 m³
